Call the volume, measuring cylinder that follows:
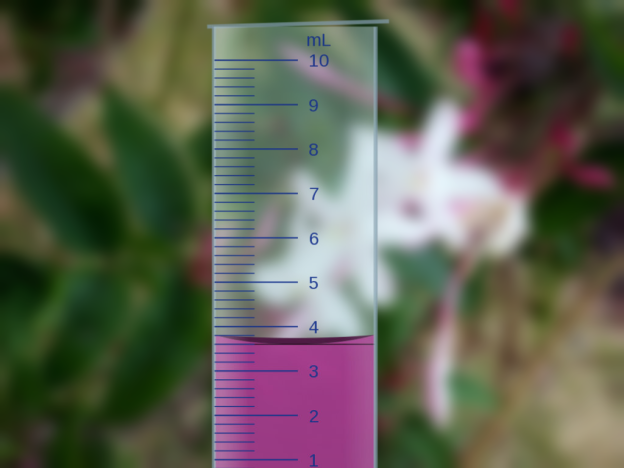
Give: 3.6 mL
